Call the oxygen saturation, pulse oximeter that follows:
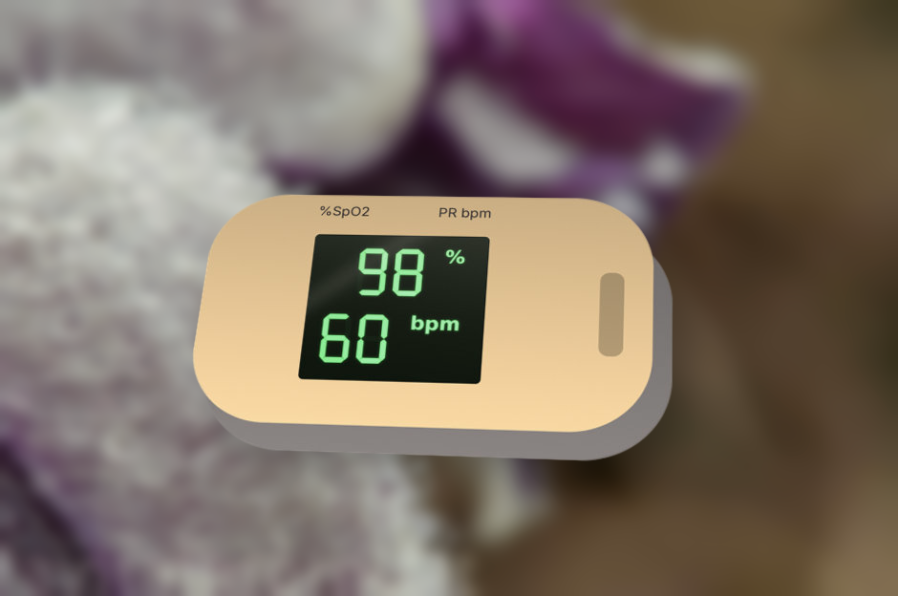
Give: 98 %
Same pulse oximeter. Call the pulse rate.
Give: 60 bpm
